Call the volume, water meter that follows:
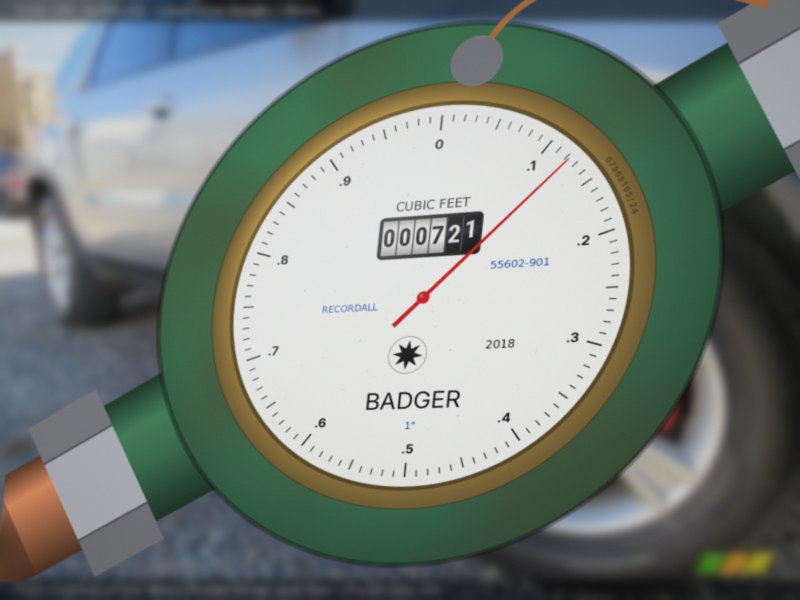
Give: 721.12 ft³
